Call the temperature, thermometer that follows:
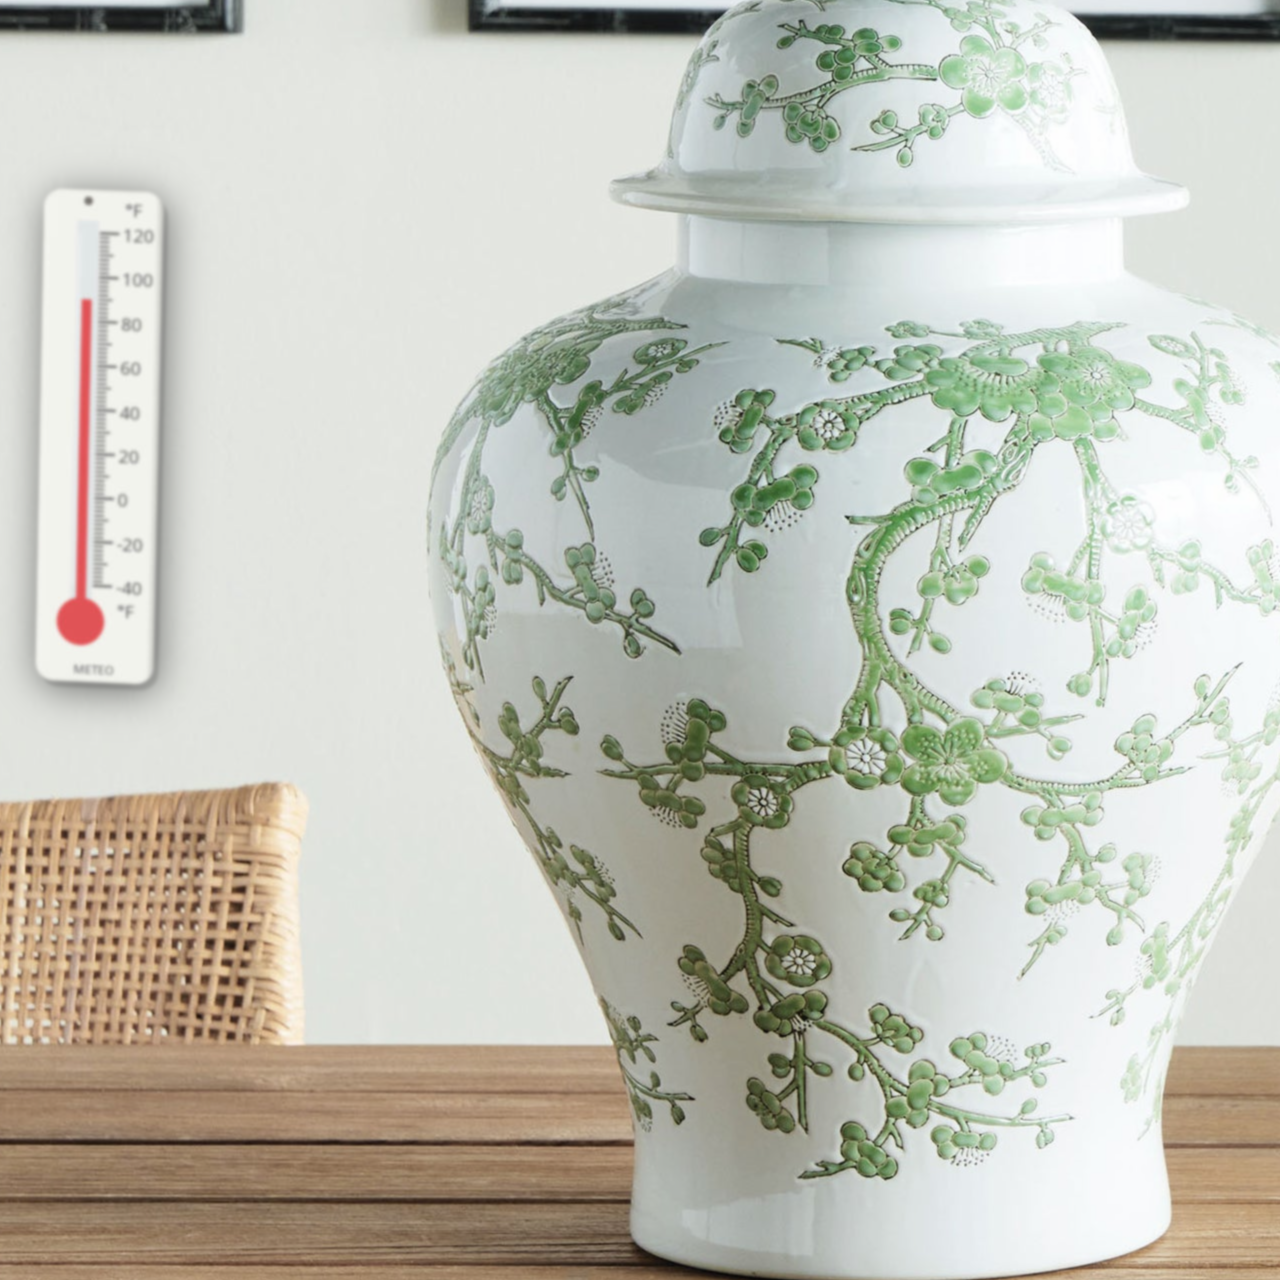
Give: 90 °F
